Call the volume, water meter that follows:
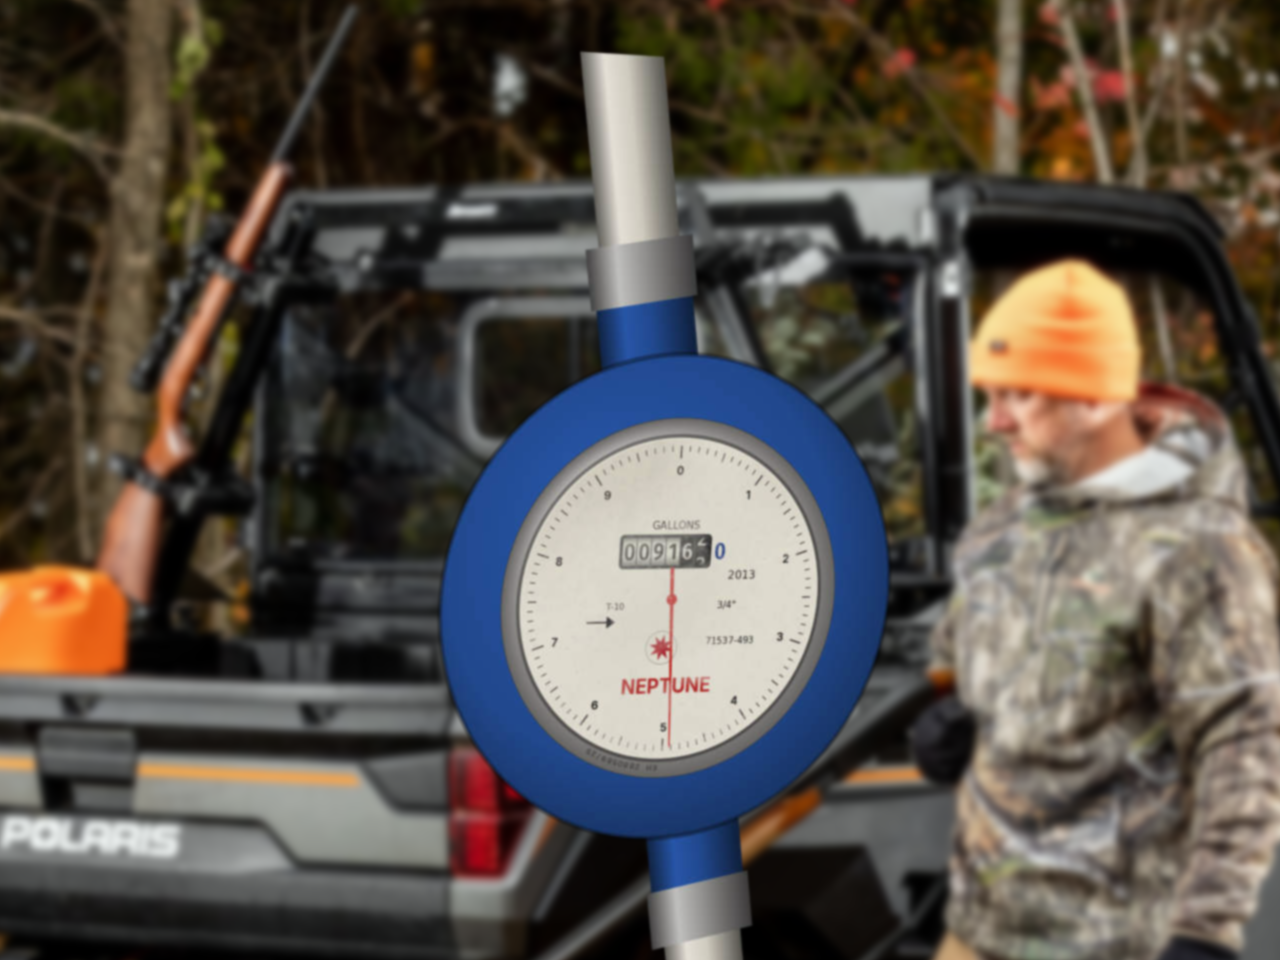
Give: 91624.9 gal
